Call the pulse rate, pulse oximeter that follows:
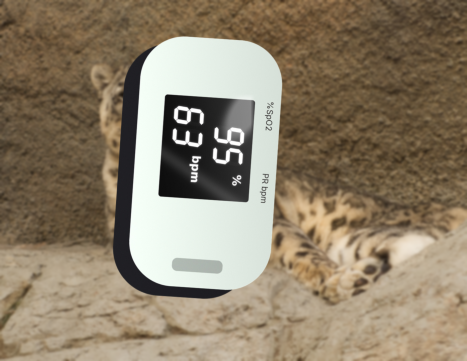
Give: 63 bpm
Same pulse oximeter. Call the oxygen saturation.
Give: 95 %
